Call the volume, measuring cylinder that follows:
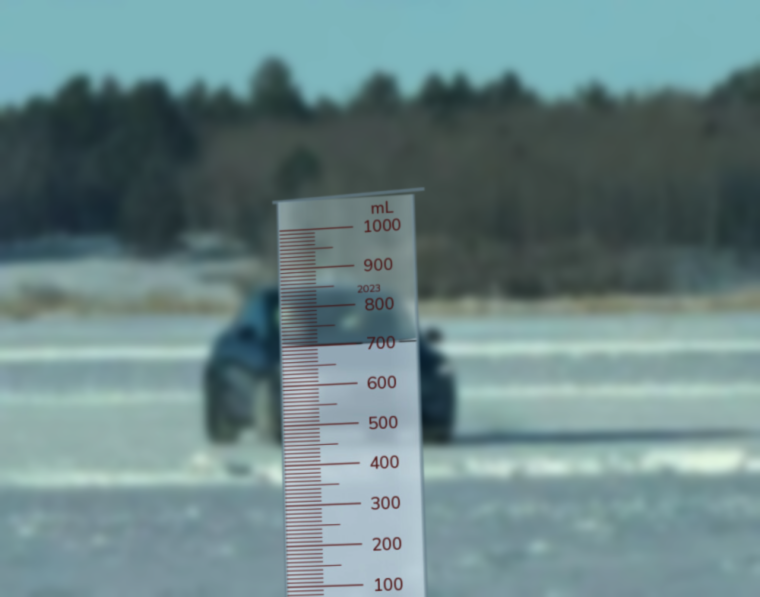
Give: 700 mL
